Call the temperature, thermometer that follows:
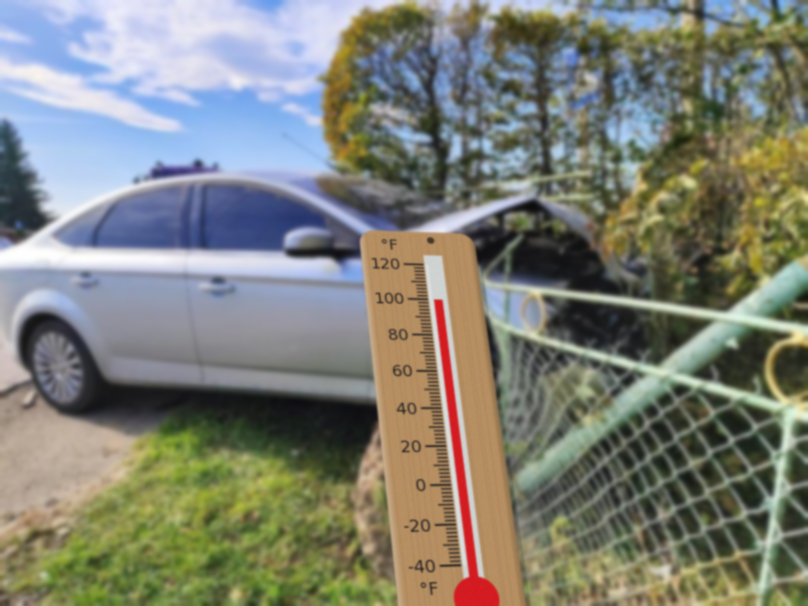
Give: 100 °F
